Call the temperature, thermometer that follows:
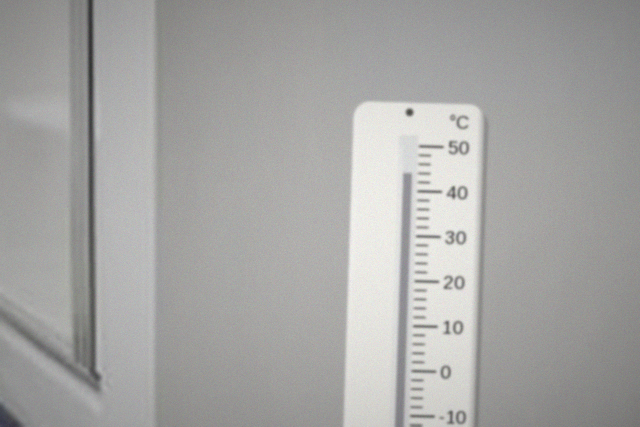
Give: 44 °C
